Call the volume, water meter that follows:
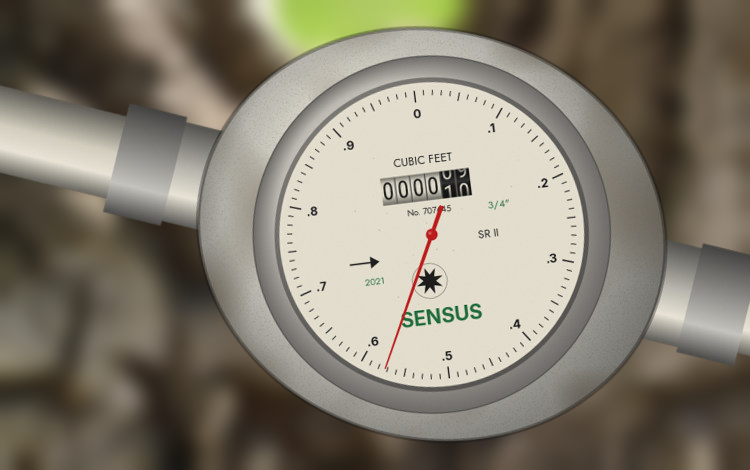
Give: 9.57 ft³
